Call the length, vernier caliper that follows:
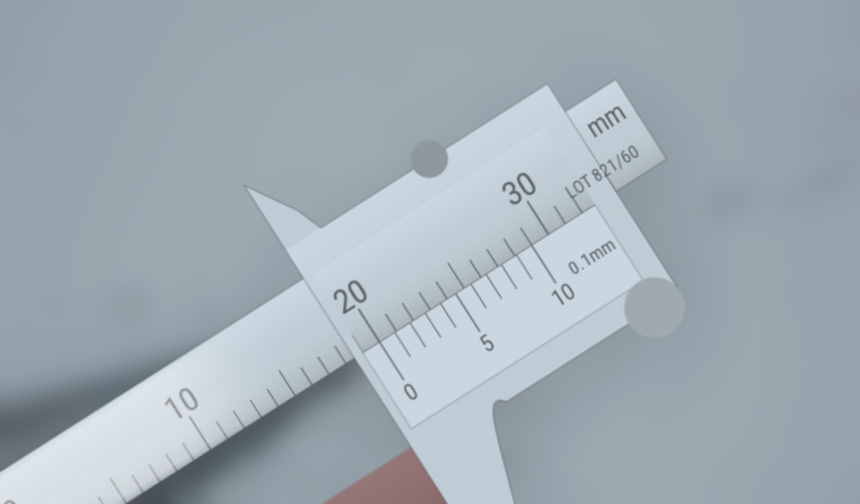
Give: 20.0 mm
